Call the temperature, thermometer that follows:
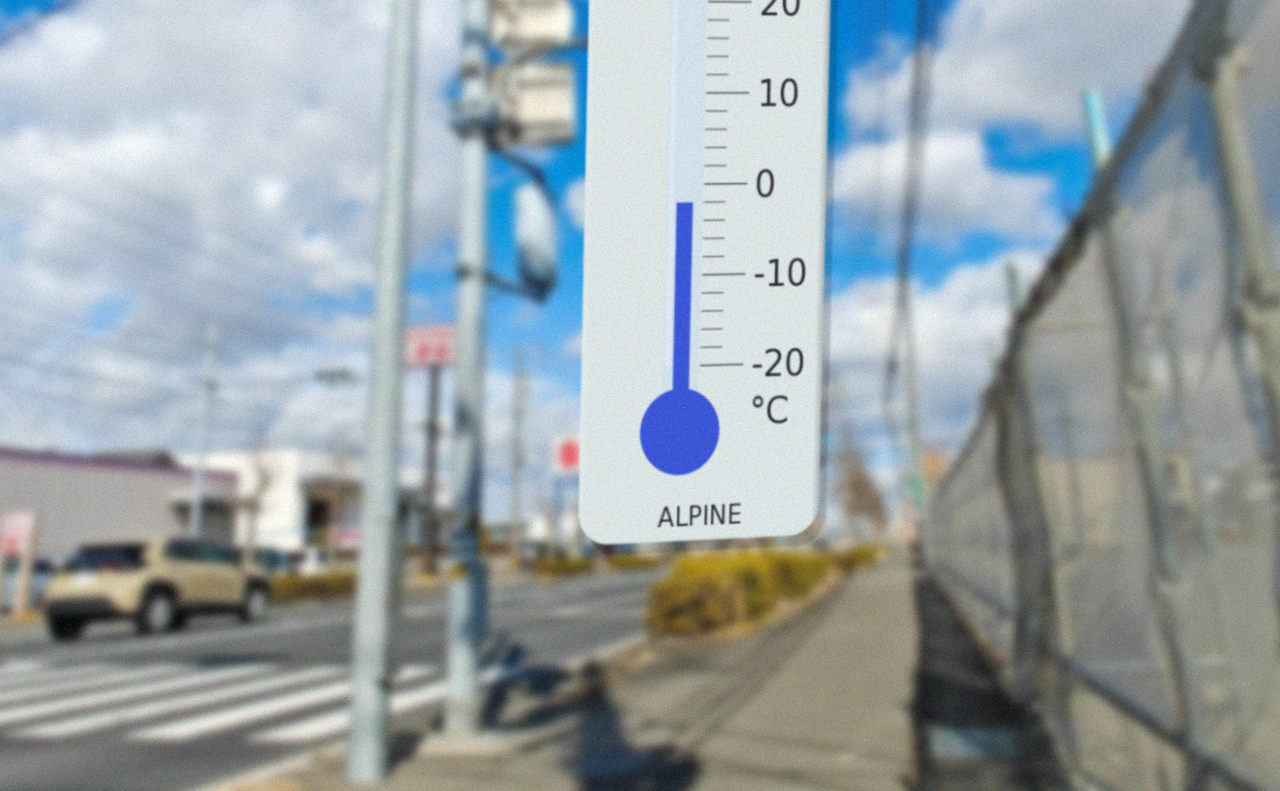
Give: -2 °C
